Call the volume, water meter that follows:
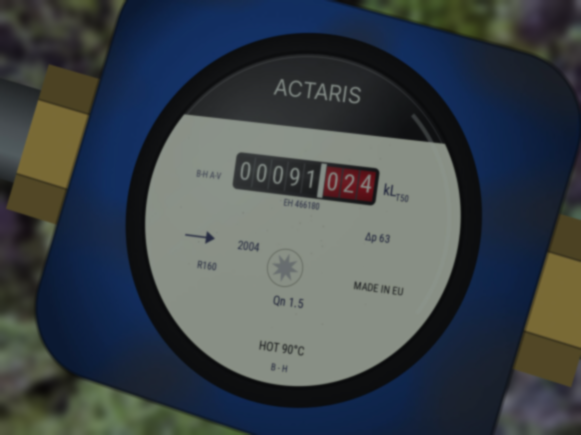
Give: 91.024 kL
